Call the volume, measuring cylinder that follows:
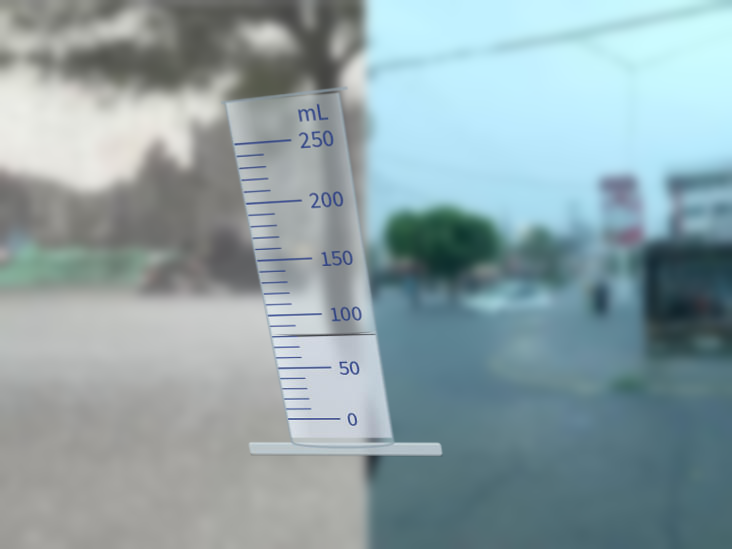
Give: 80 mL
